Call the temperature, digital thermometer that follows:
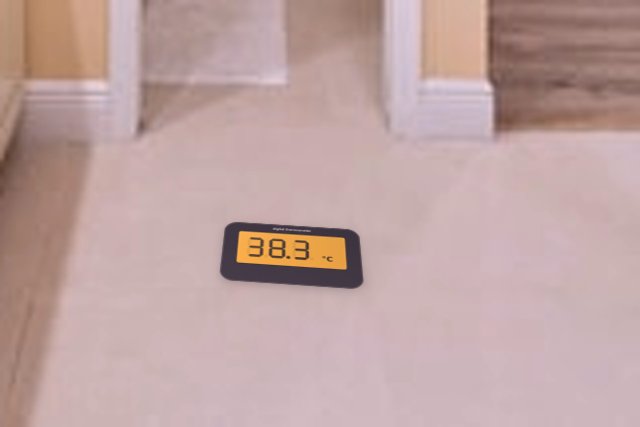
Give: 38.3 °C
